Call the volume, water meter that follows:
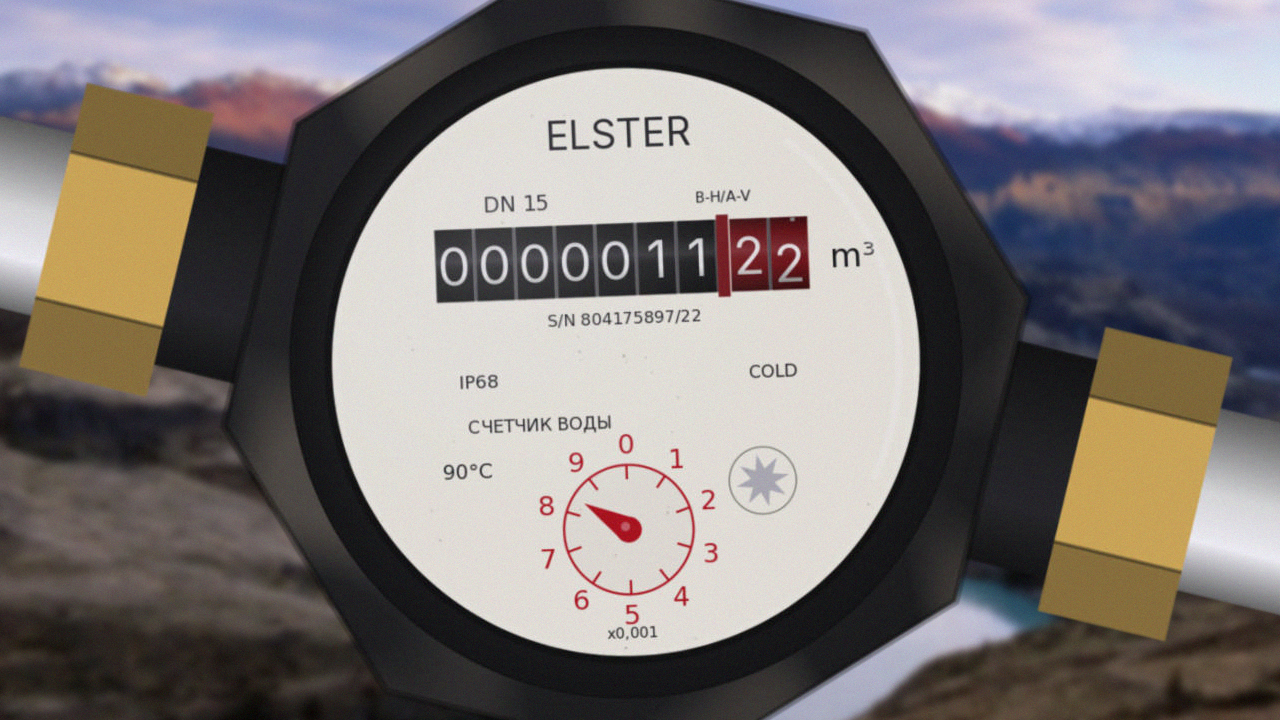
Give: 11.218 m³
